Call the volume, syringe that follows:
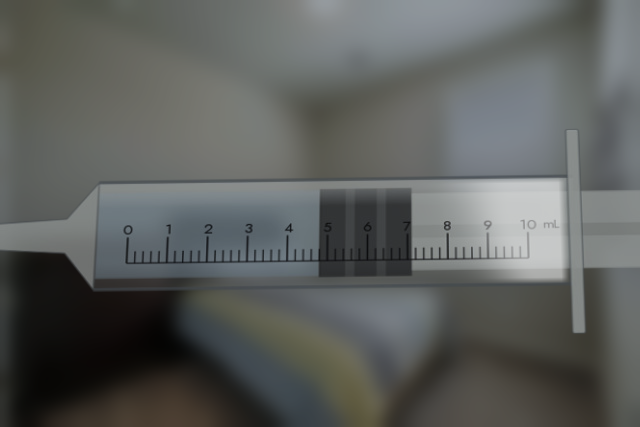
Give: 4.8 mL
